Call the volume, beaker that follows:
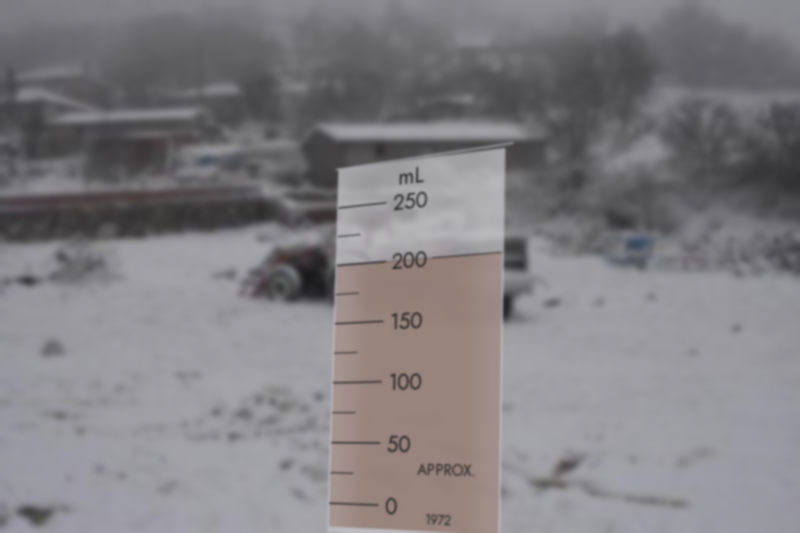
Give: 200 mL
